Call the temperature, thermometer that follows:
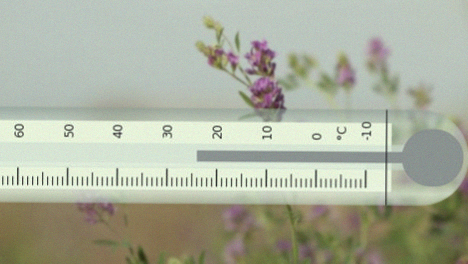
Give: 24 °C
